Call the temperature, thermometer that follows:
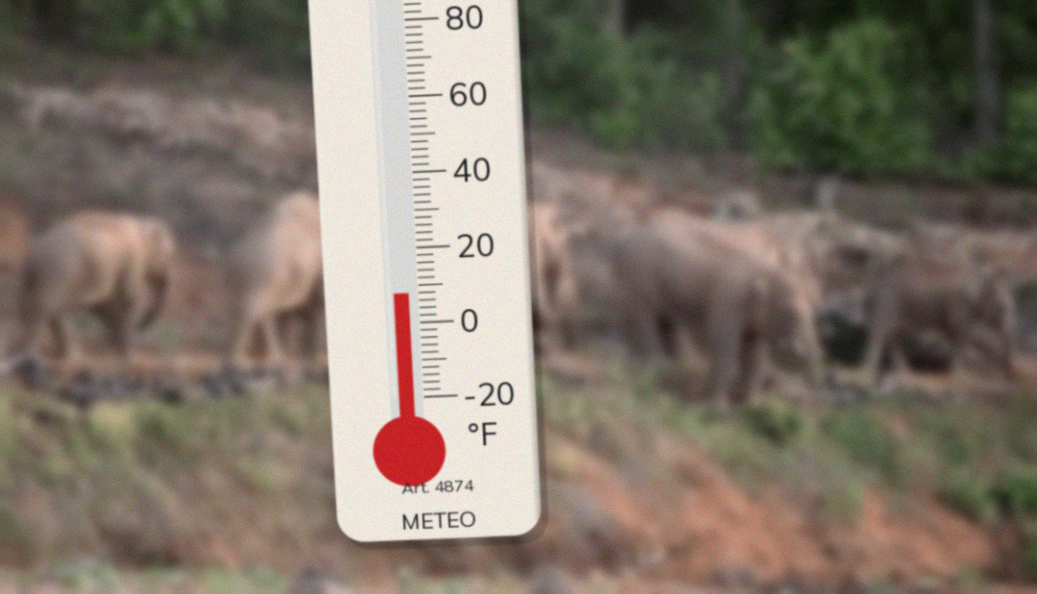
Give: 8 °F
